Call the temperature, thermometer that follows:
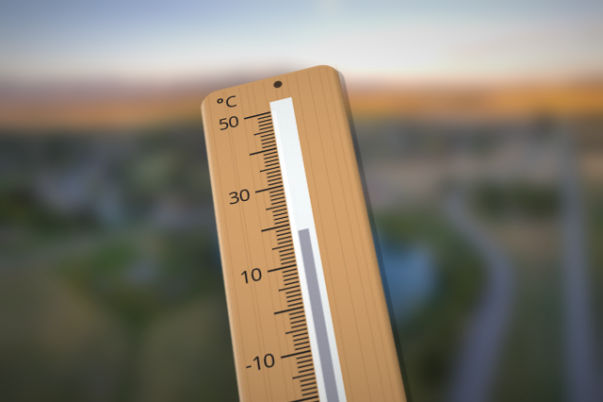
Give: 18 °C
